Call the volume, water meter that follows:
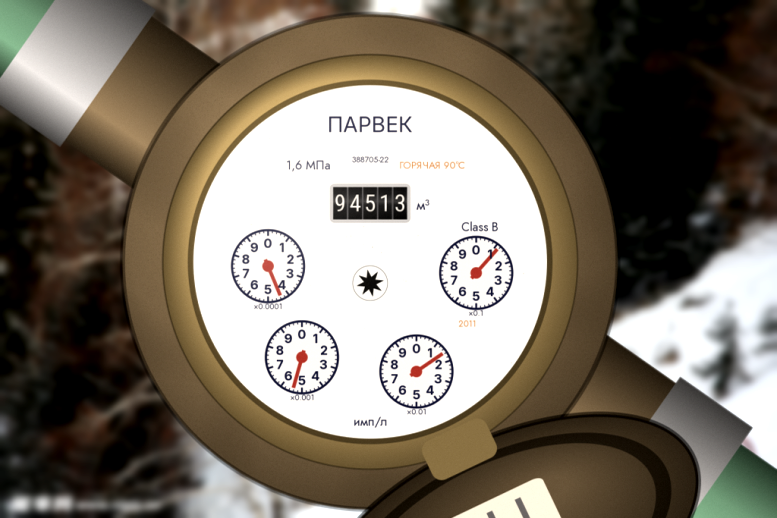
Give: 94513.1154 m³
